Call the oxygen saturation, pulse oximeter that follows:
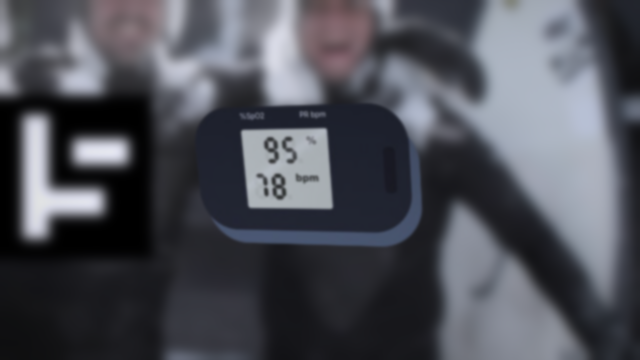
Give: 95 %
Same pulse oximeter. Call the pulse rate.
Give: 78 bpm
